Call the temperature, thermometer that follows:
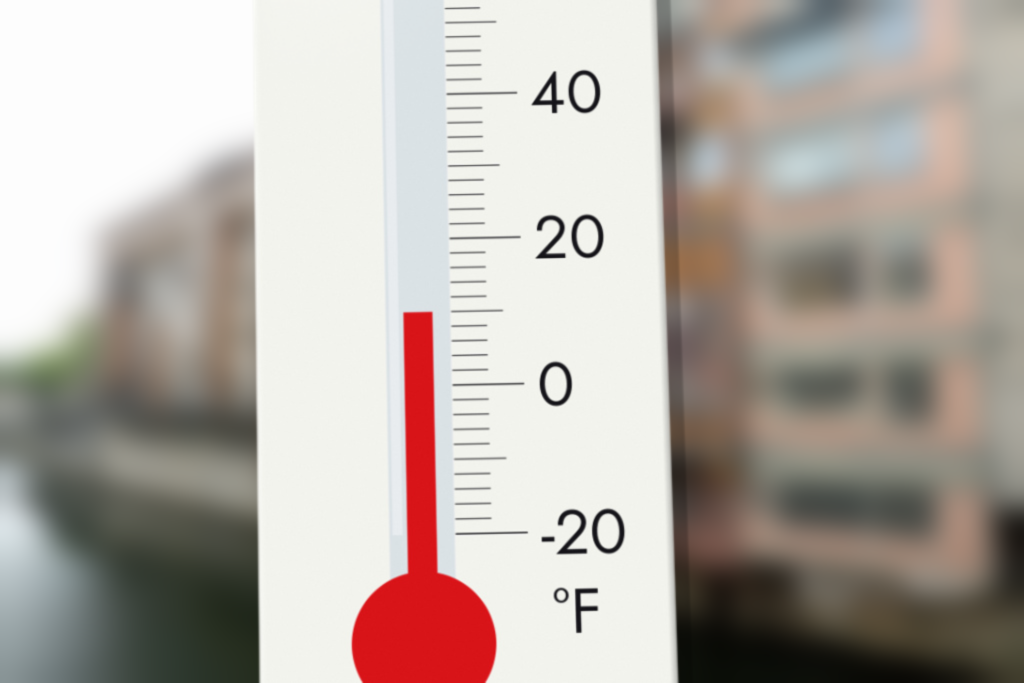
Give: 10 °F
